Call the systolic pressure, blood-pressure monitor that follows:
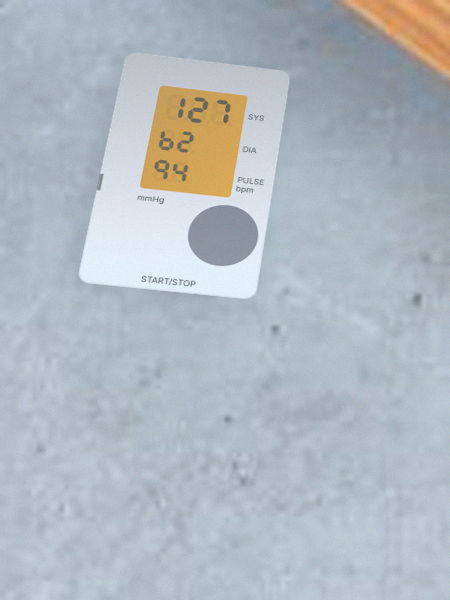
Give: 127 mmHg
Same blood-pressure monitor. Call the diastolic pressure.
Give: 62 mmHg
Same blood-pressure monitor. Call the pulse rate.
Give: 94 bpm
